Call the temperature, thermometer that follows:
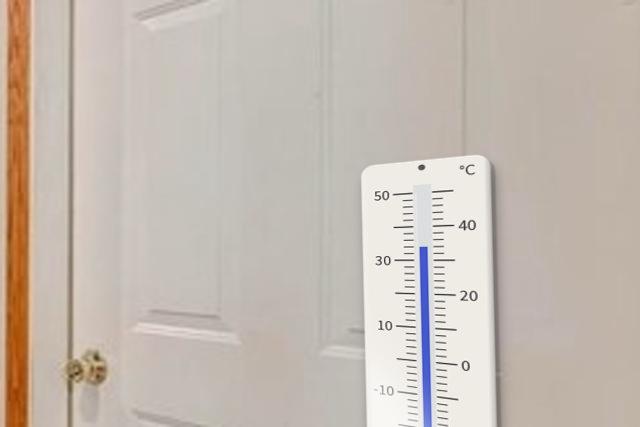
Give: 34 °C
